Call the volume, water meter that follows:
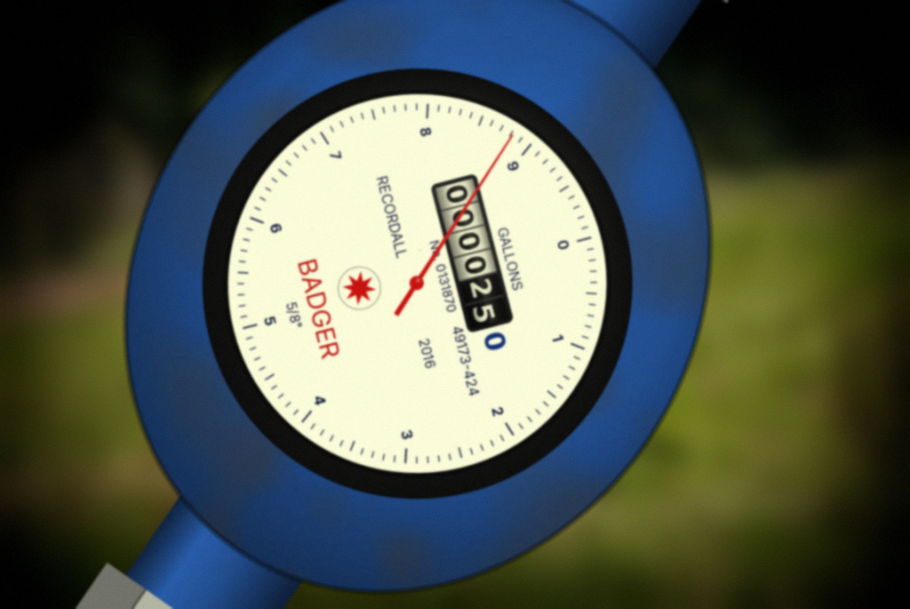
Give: 248.8 gal
